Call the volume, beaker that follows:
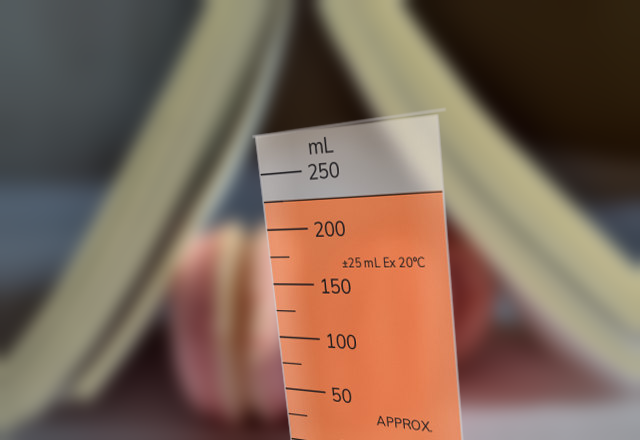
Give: 225 mL
